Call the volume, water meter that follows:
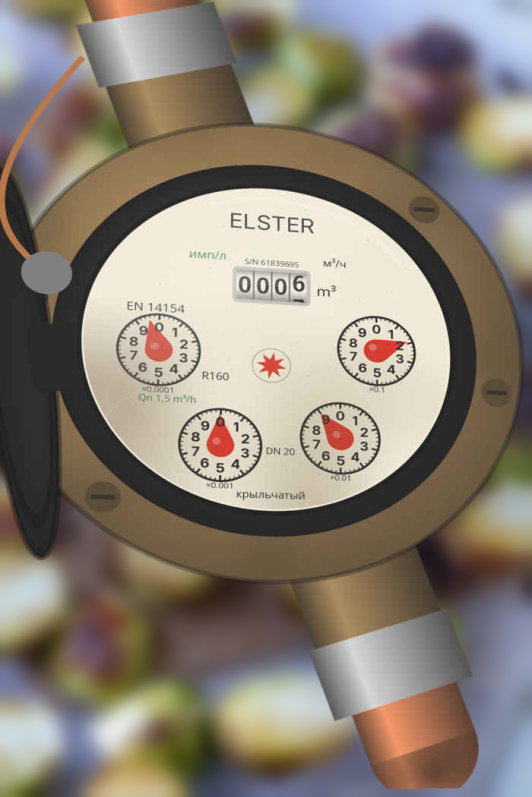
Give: 6.1899 m³
